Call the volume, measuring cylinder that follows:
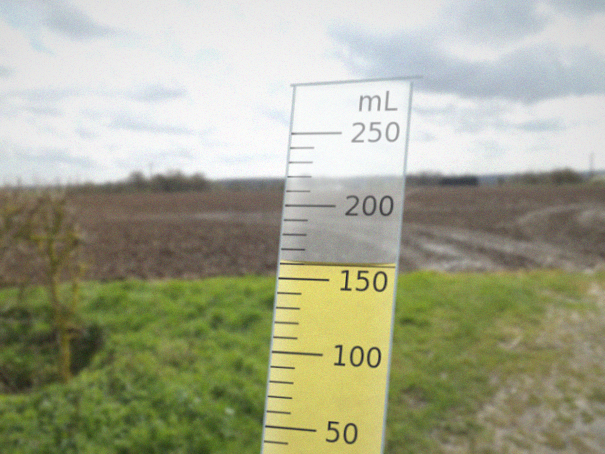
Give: 160 mL
